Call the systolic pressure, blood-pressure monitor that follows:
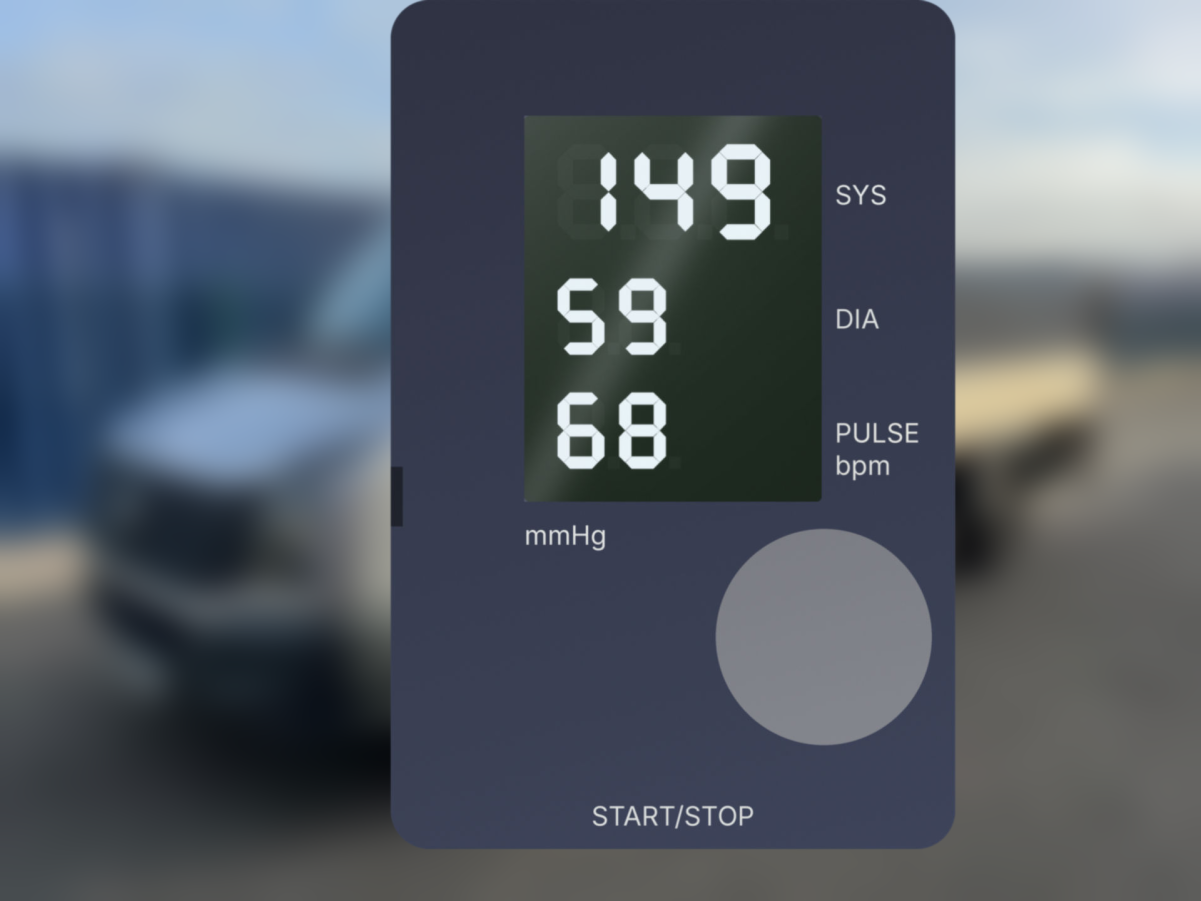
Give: 149 mmHg
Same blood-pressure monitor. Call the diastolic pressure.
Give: 59 mmHg
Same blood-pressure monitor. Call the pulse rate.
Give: 68 bpm
